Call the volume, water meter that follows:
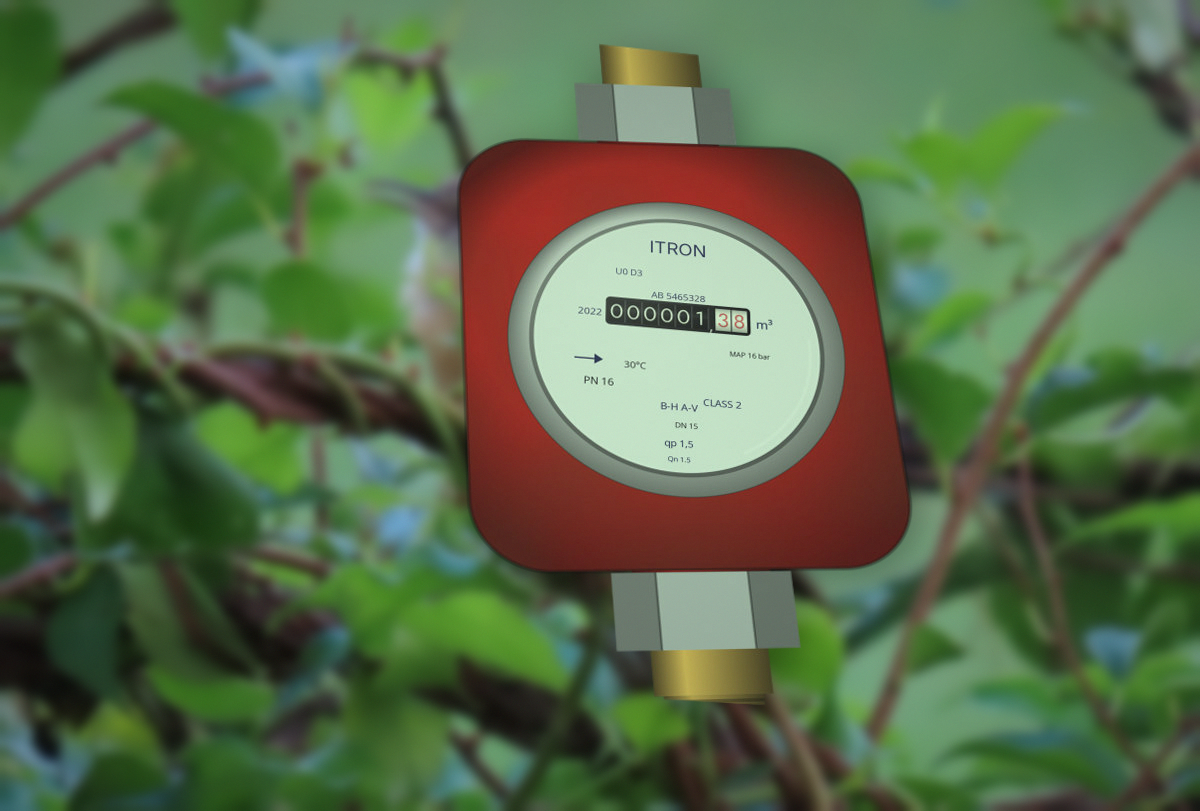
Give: 1.38 m³
